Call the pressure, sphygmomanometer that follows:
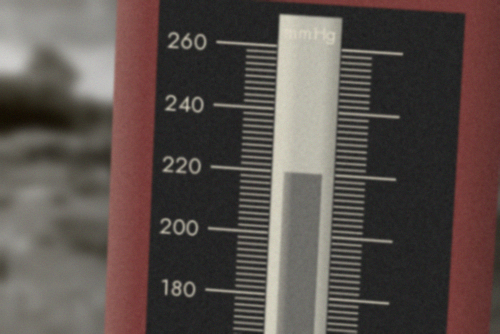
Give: 220 mmHg
